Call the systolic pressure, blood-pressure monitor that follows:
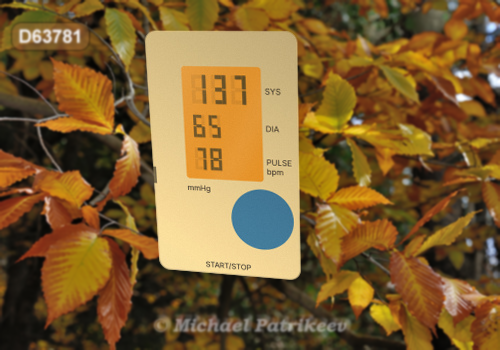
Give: 137 mmHg
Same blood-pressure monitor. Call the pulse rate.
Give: 78 bpm
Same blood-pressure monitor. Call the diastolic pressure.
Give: 65 mmHg
